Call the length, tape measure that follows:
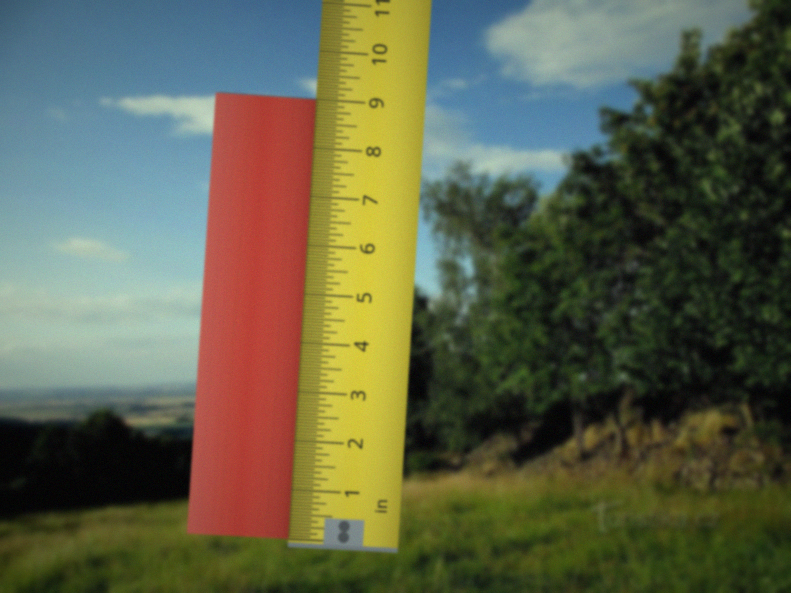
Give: 9 in
